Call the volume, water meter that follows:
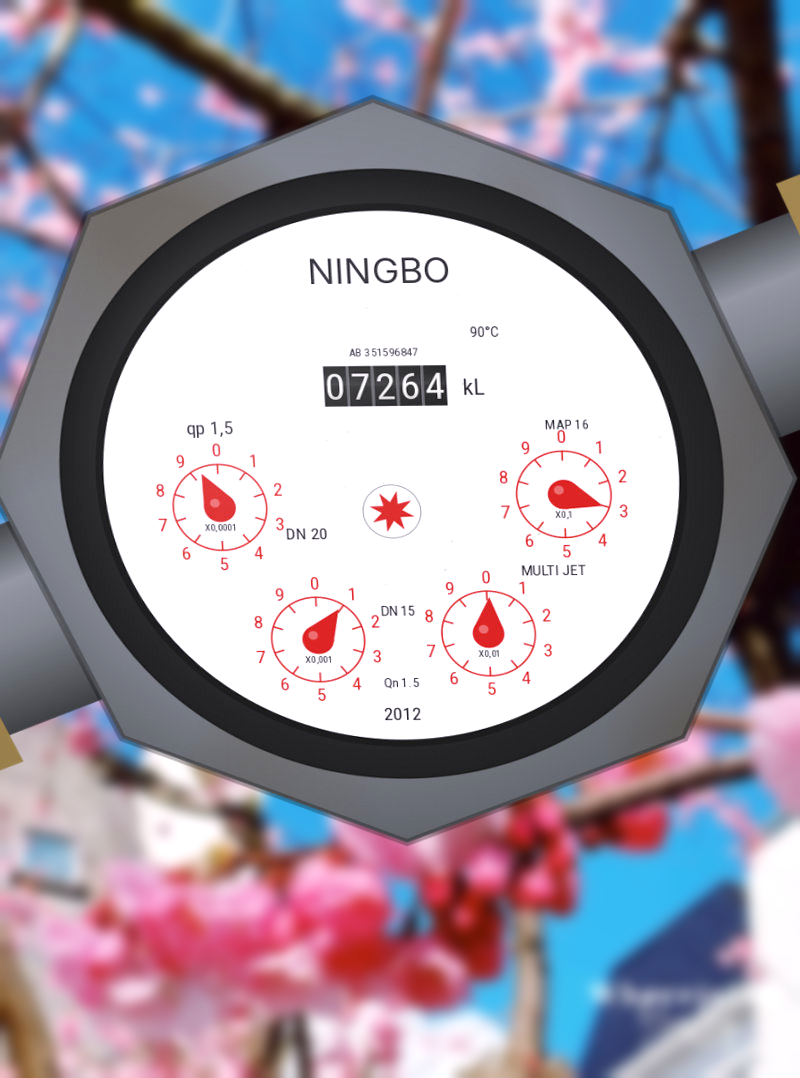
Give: 7264.3009 kL
